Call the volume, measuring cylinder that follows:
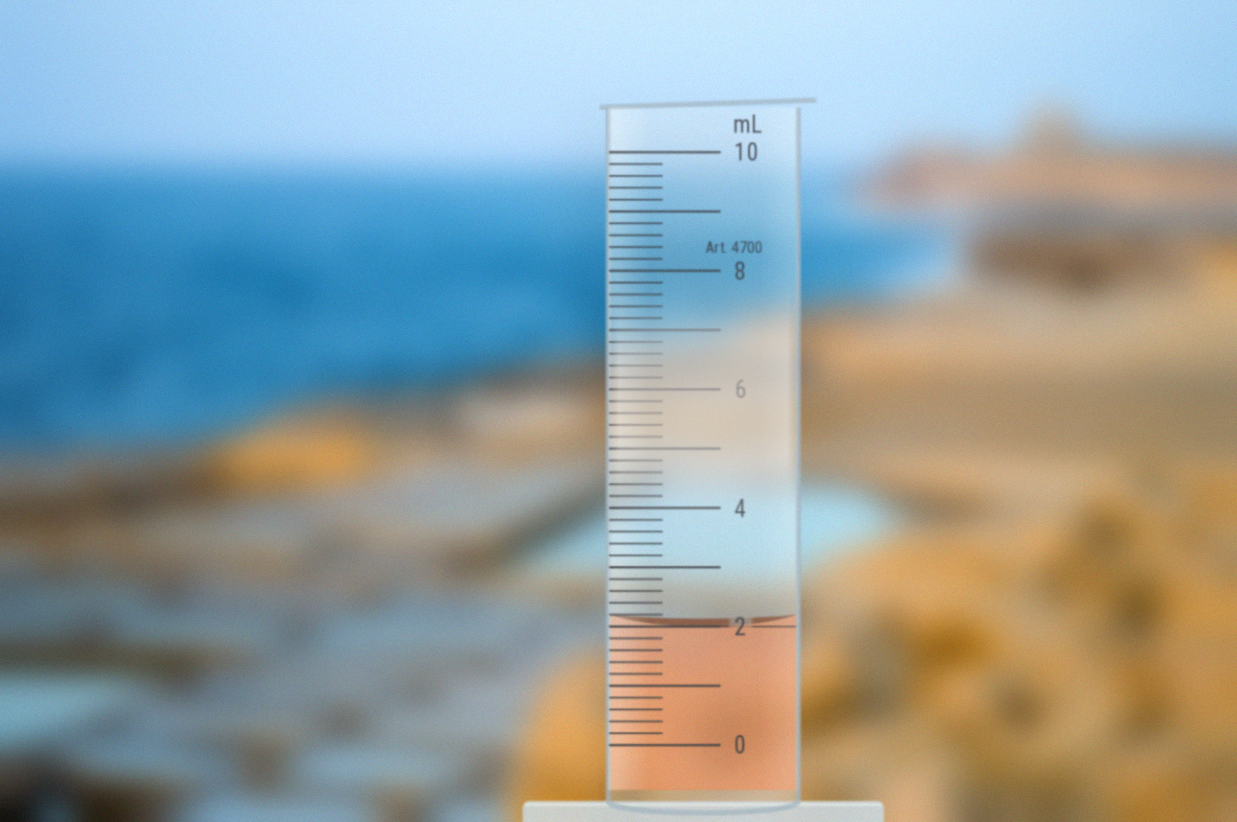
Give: 2 mL
